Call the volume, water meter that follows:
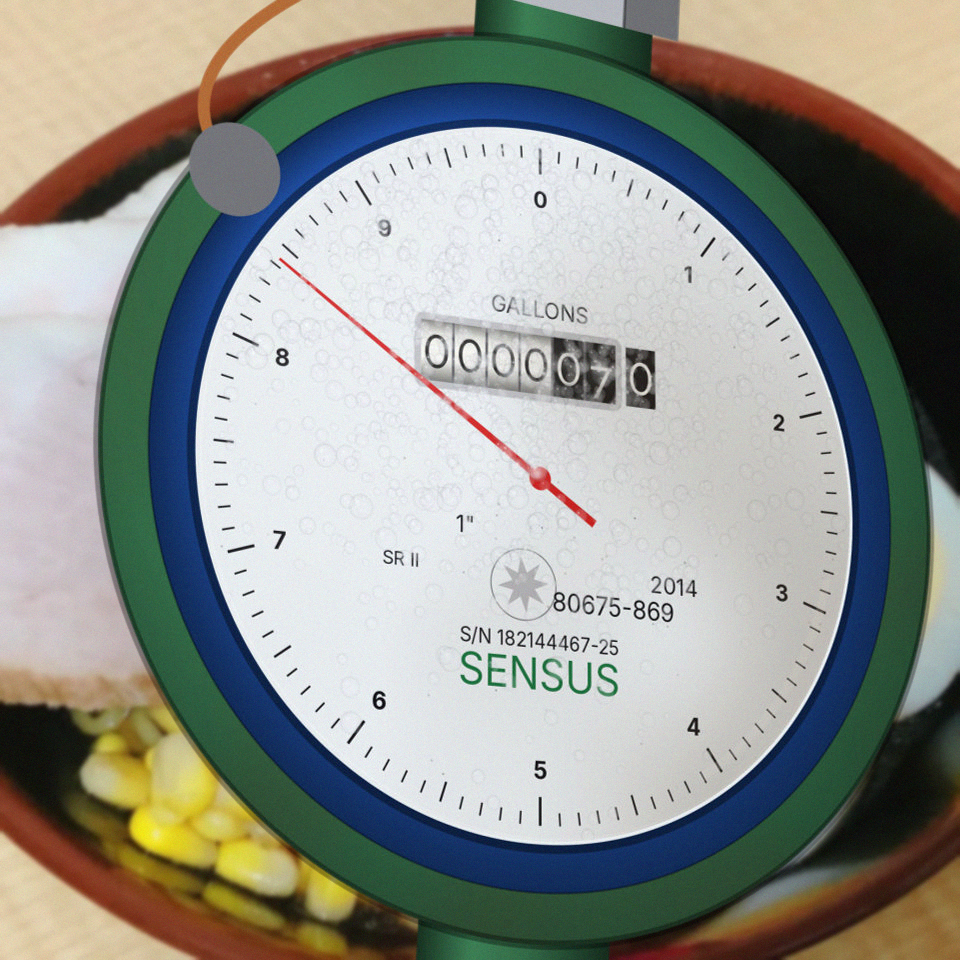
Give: 68.4 gal
